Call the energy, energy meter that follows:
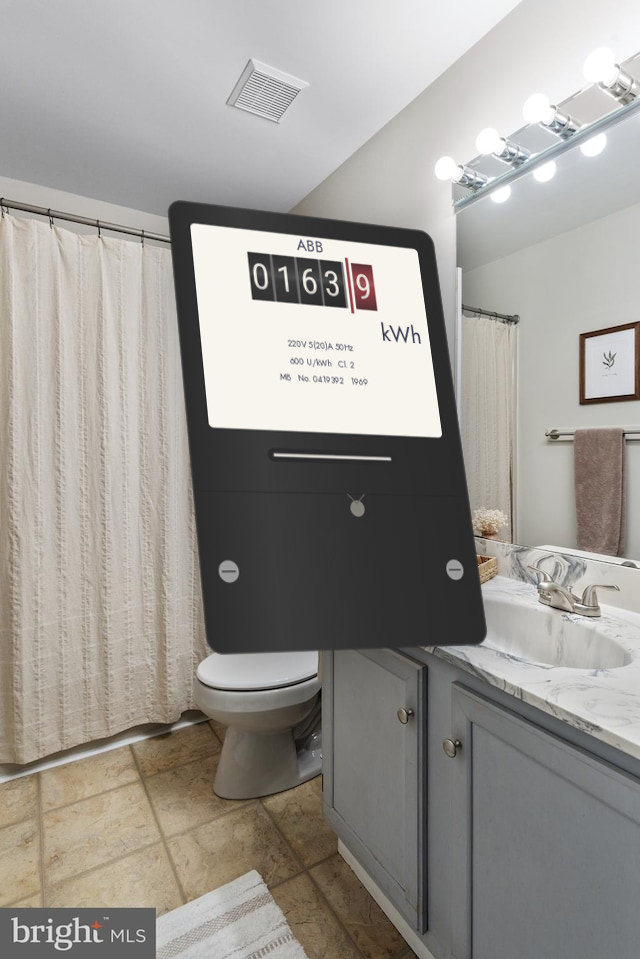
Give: 163.9 kWh
